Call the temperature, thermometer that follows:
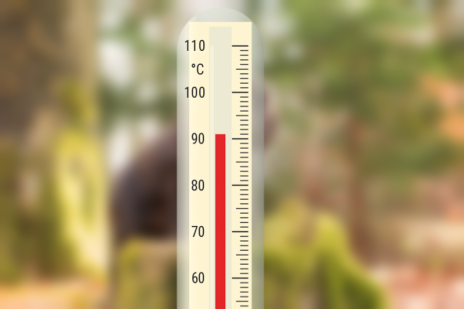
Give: 91 °C
